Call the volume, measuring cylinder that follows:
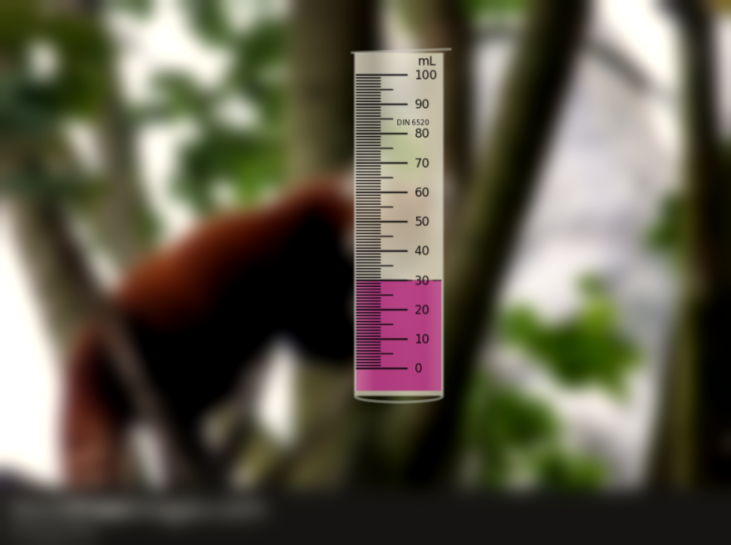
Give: 30 mL
